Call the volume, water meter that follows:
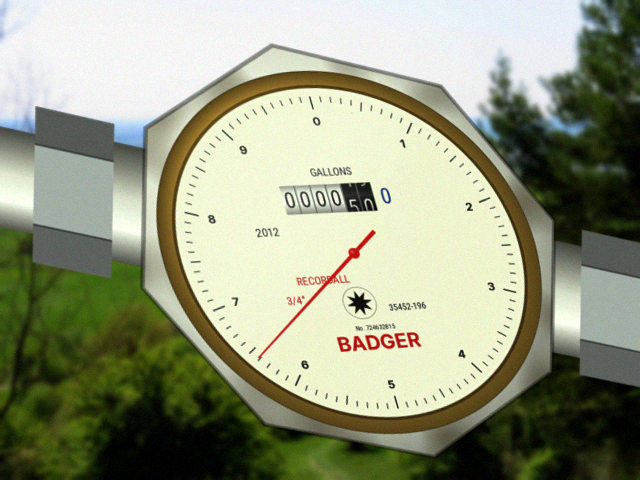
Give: 496.4 gal
